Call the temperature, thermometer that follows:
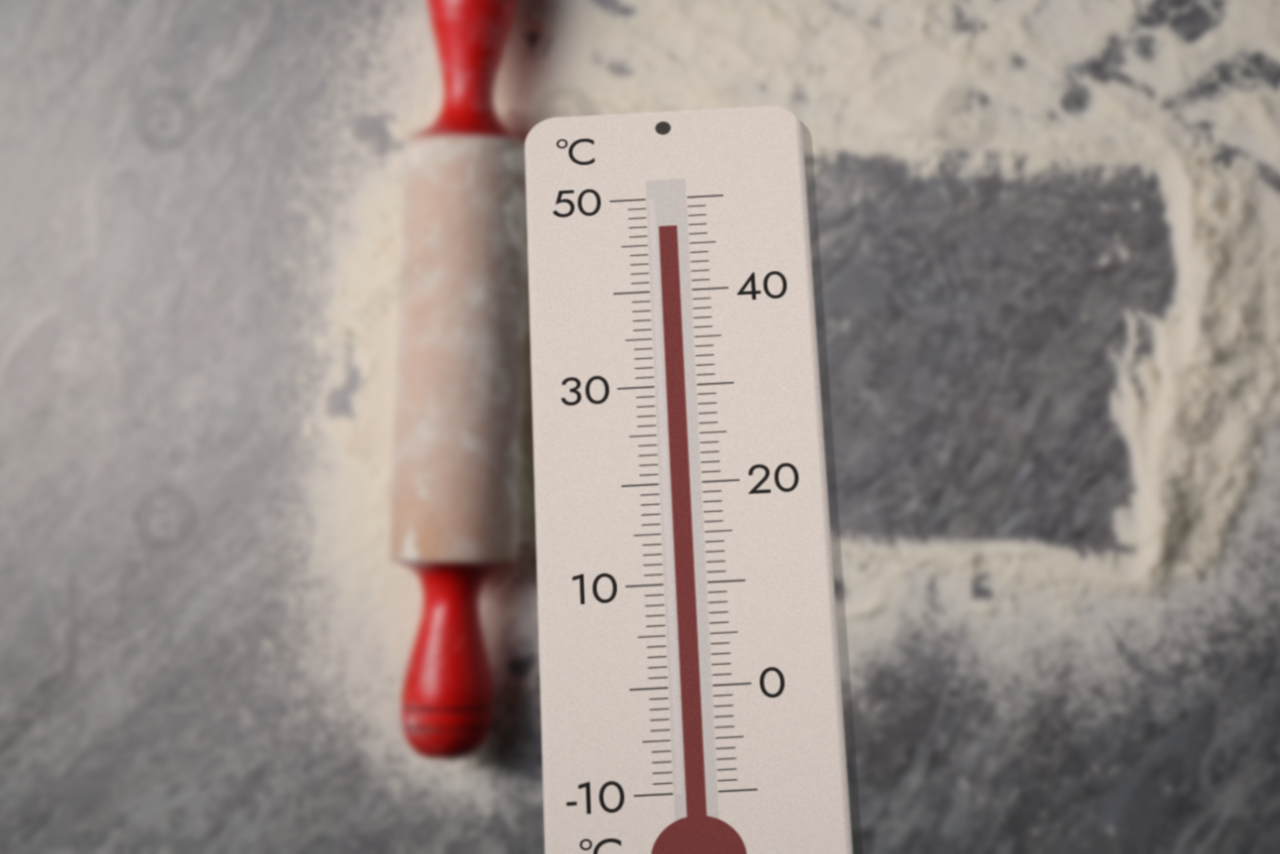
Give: 47 °C
